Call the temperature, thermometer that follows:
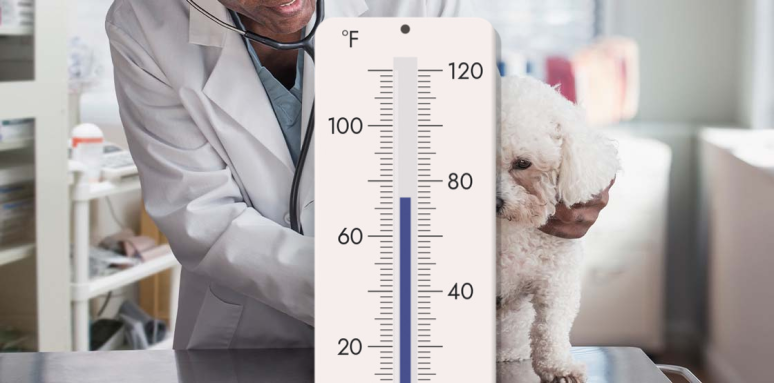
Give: 74 °F
